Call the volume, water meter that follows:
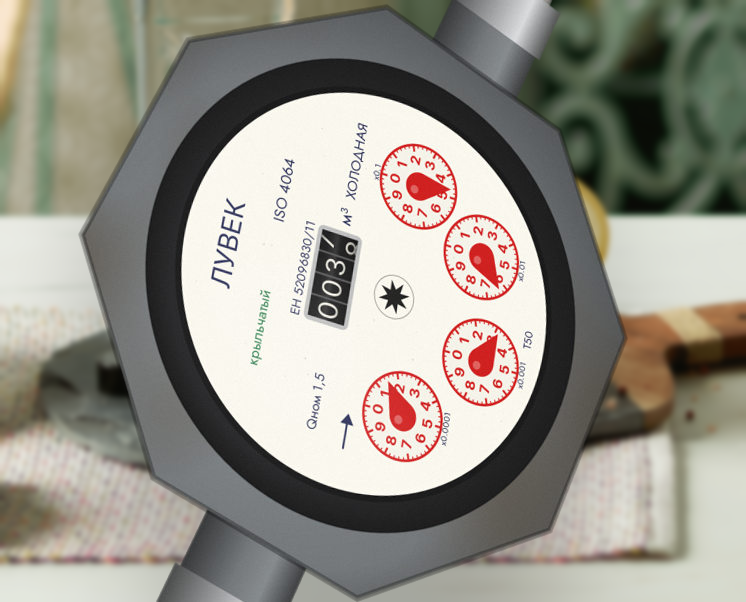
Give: 37.4631 m³
